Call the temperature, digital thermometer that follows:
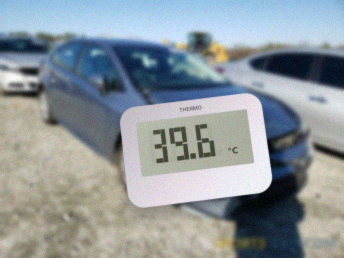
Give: 39.6 °C
